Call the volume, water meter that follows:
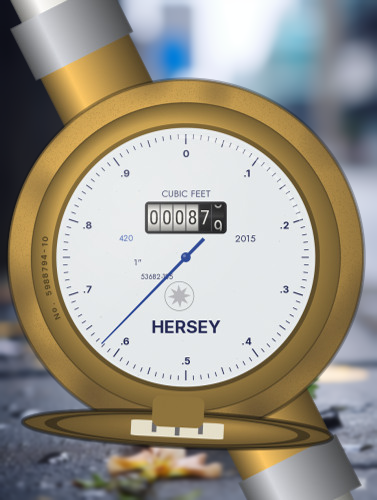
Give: 878.62 ft³
